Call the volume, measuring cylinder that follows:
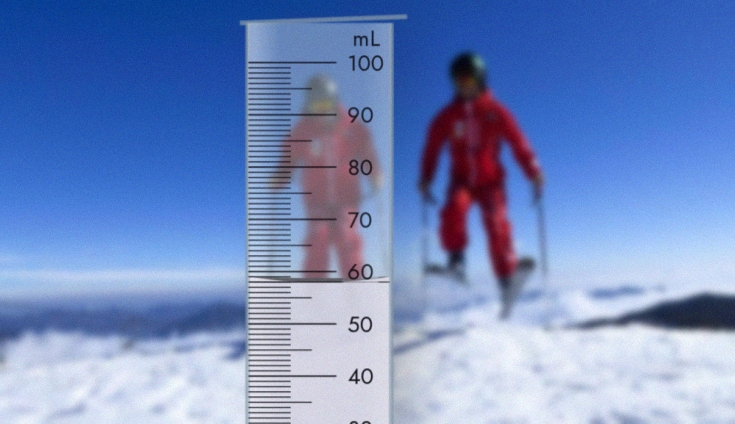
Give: 58 mL
